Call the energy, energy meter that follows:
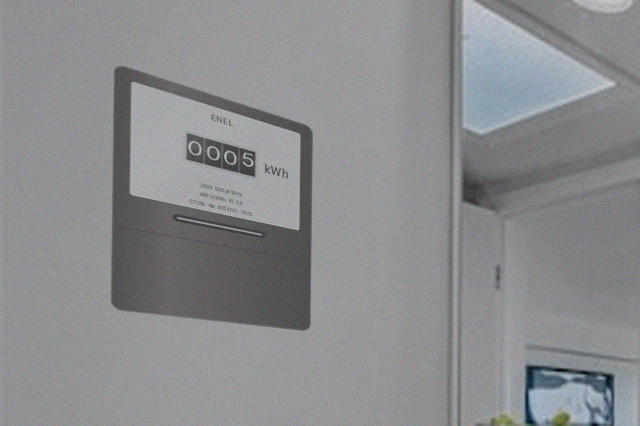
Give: 5 kWh
